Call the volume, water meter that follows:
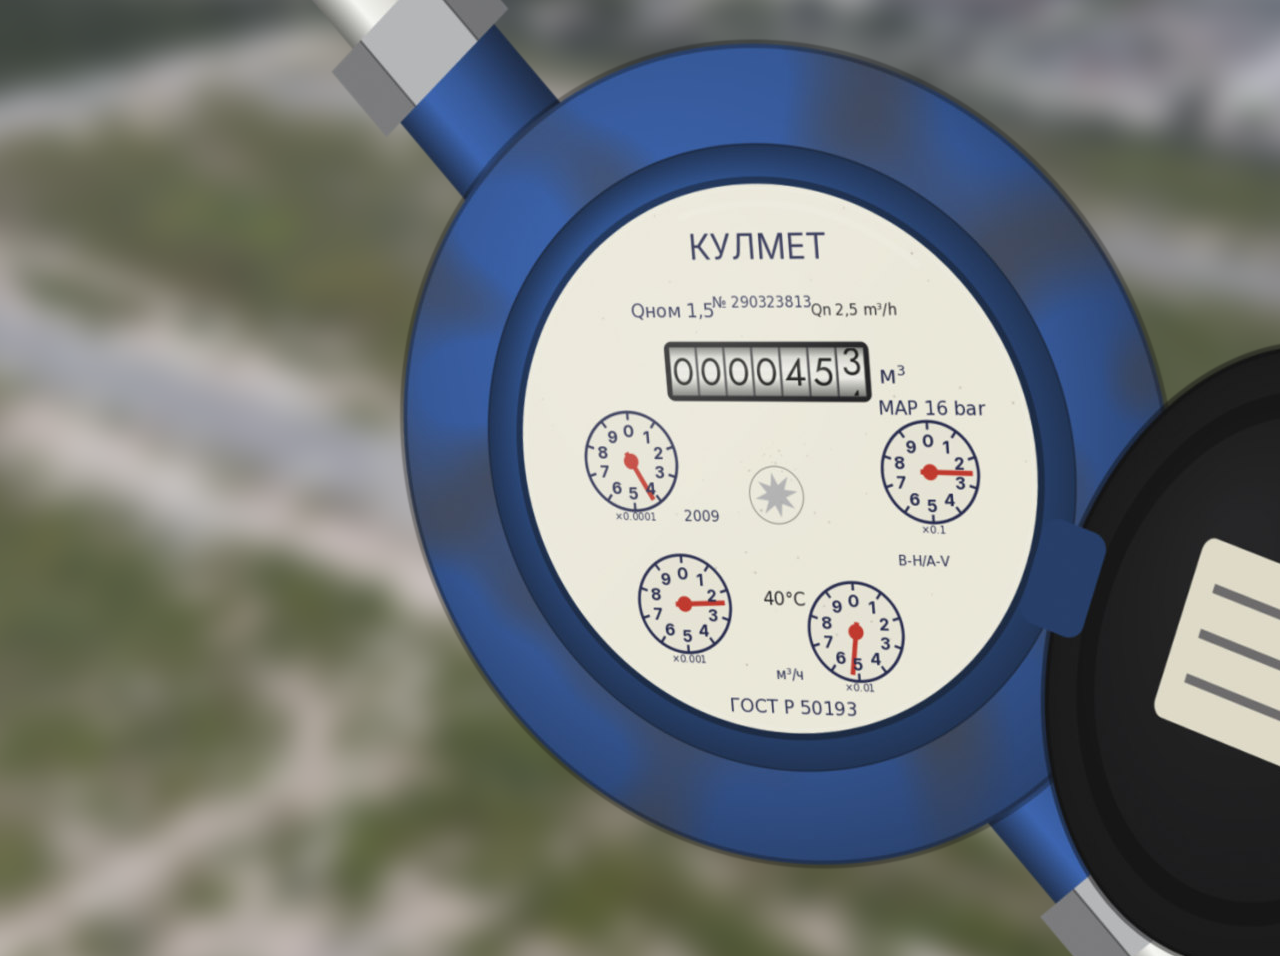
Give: 453.2524 m³
